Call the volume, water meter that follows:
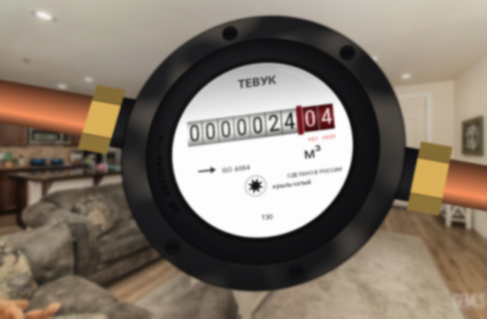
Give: 24.04 m³
